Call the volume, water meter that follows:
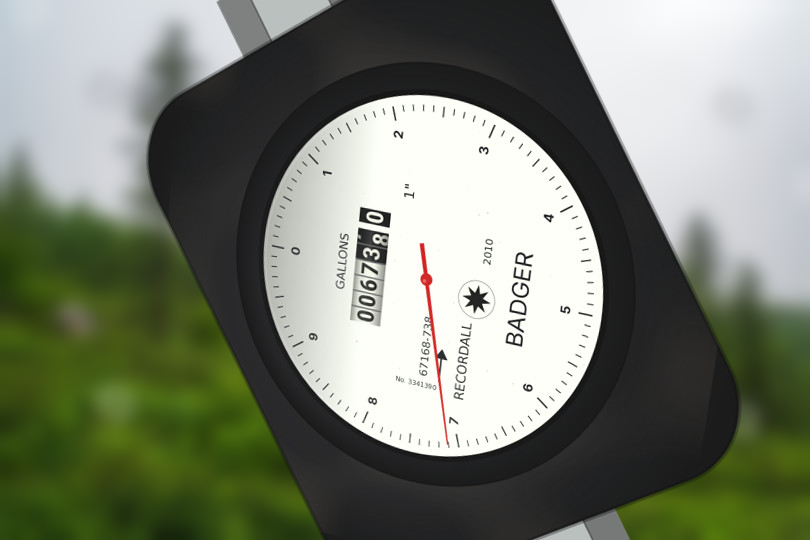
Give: 67377.1 gal
